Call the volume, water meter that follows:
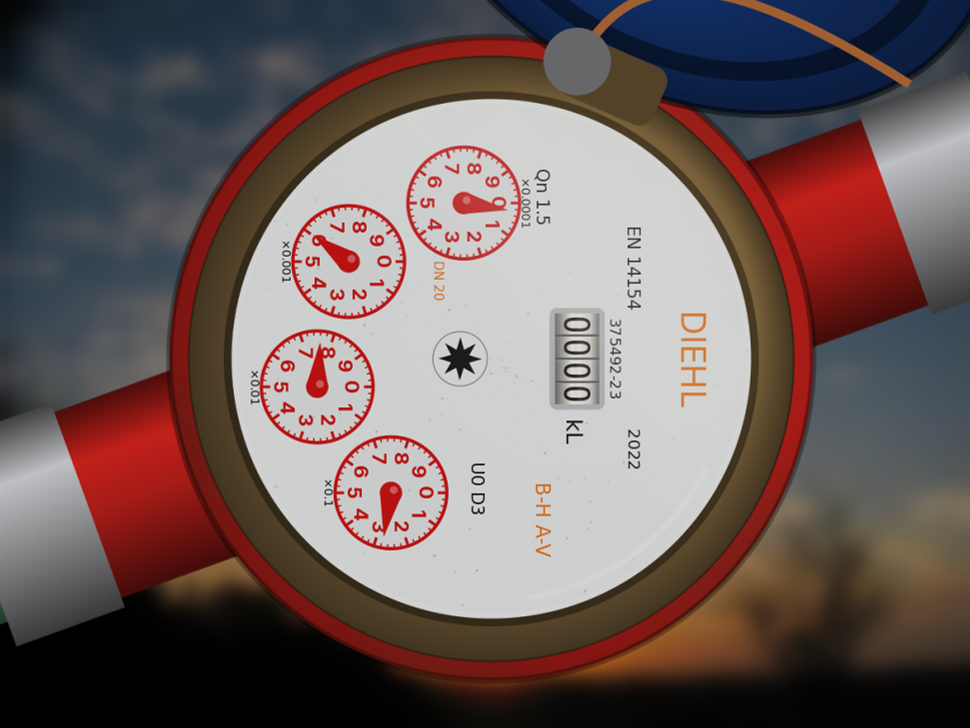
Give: 0.2760 kL
